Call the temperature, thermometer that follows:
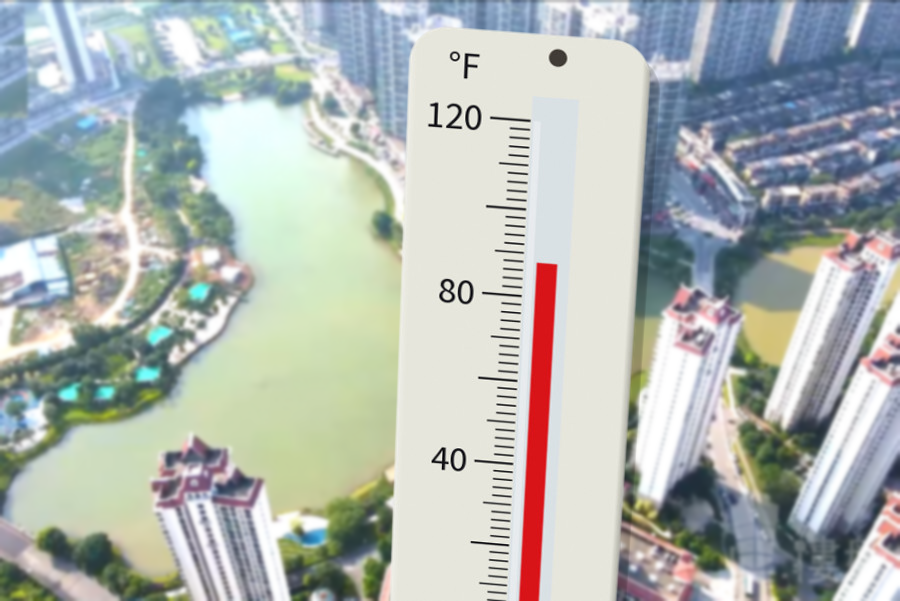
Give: 88 °F
